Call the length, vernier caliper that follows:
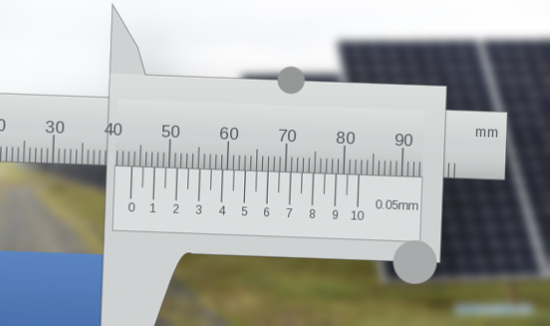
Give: 43.6 mm
